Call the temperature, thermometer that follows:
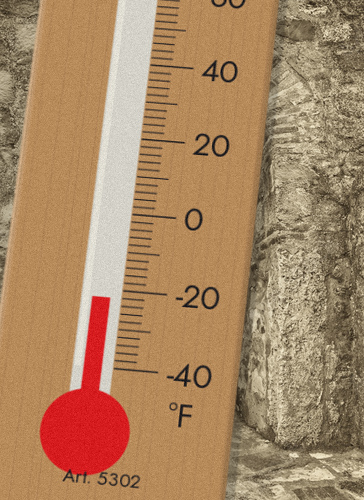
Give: -22 °F
